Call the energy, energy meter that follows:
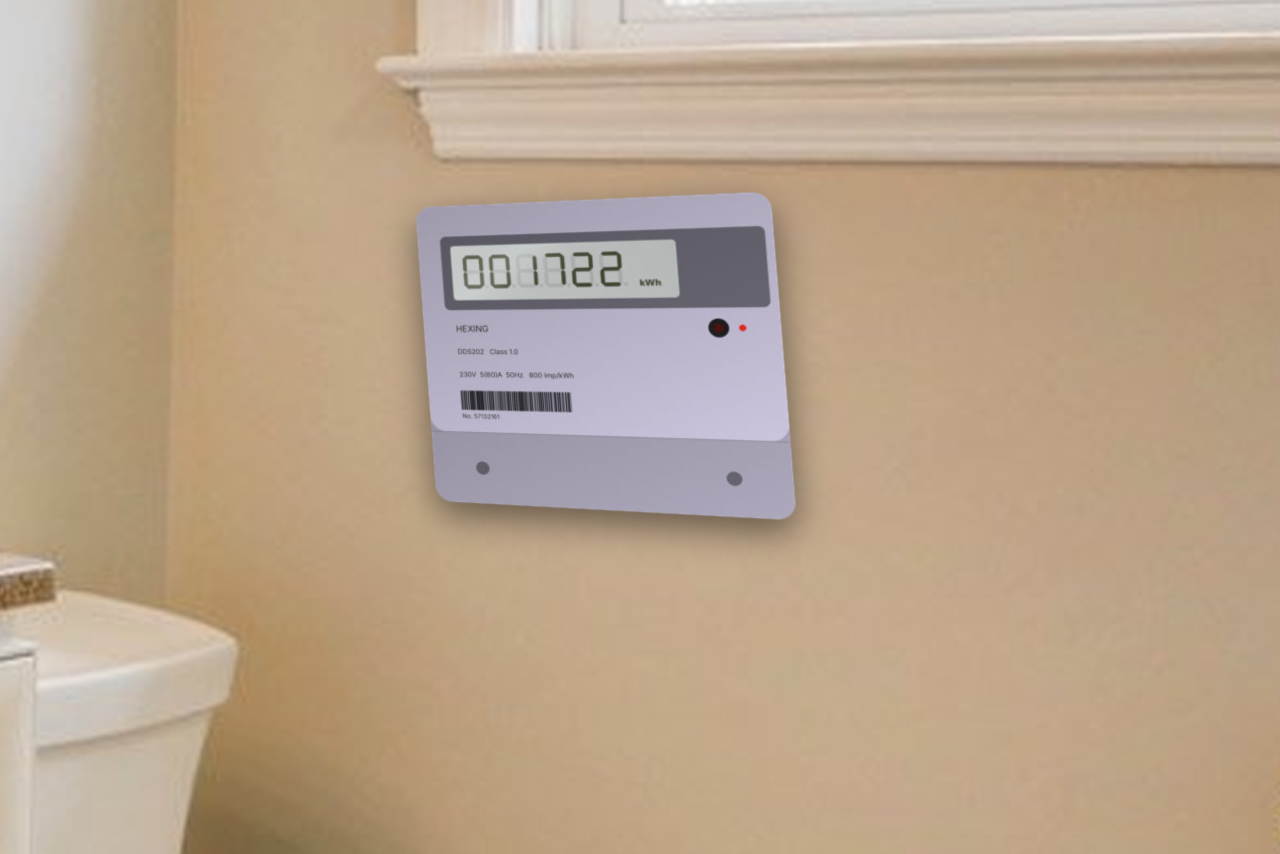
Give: 1722 kWh
